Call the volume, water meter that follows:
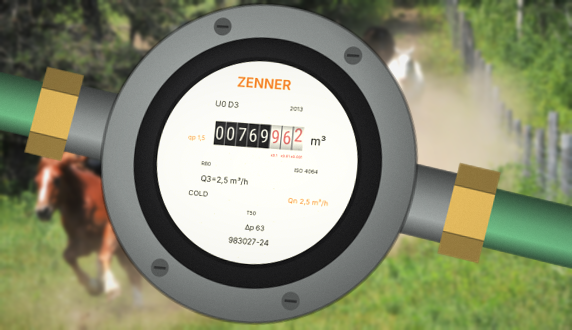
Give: 769.962 m³
